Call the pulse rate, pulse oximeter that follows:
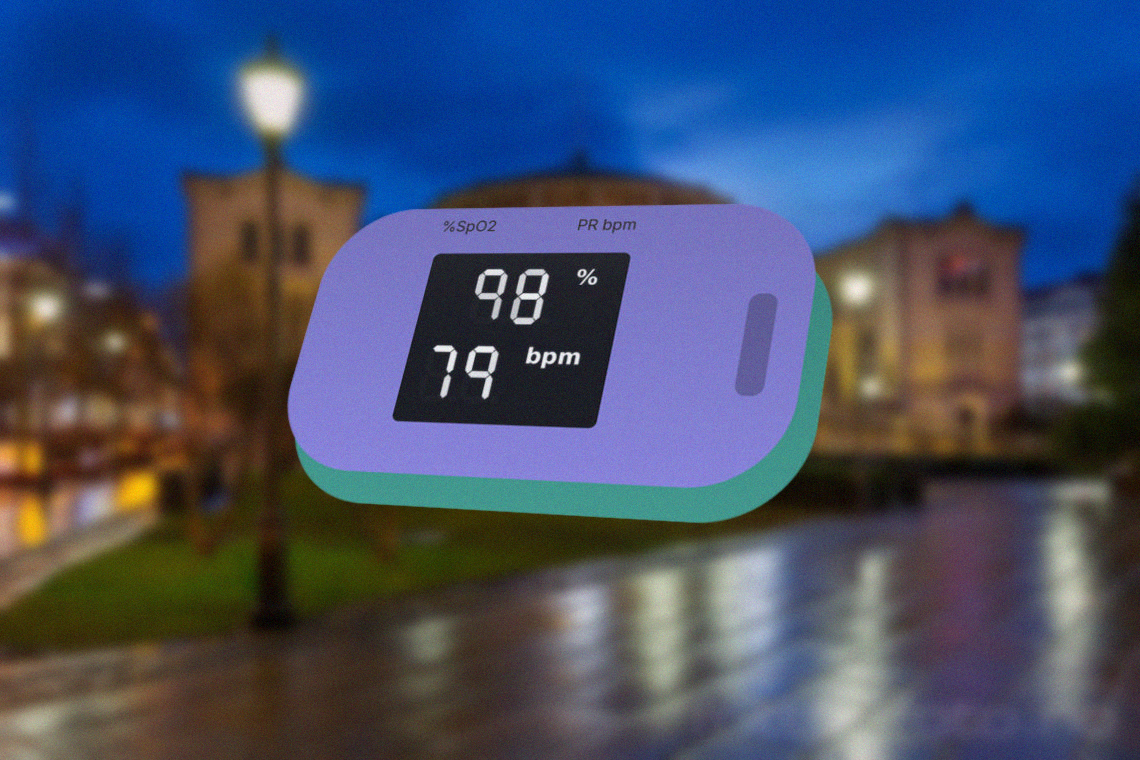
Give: 79 bpm
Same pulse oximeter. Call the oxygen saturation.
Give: 98 %
